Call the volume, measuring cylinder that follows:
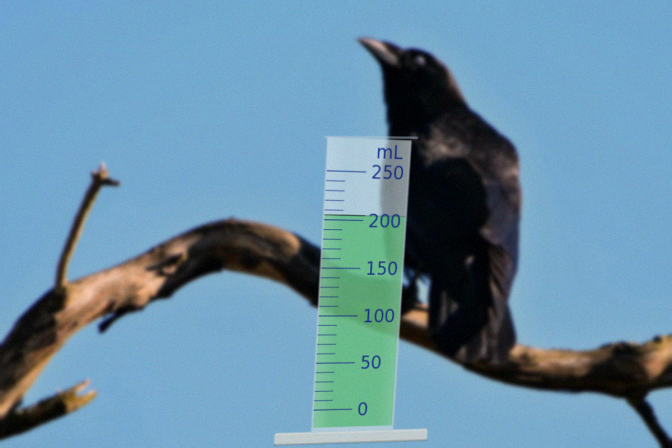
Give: 205 mL
